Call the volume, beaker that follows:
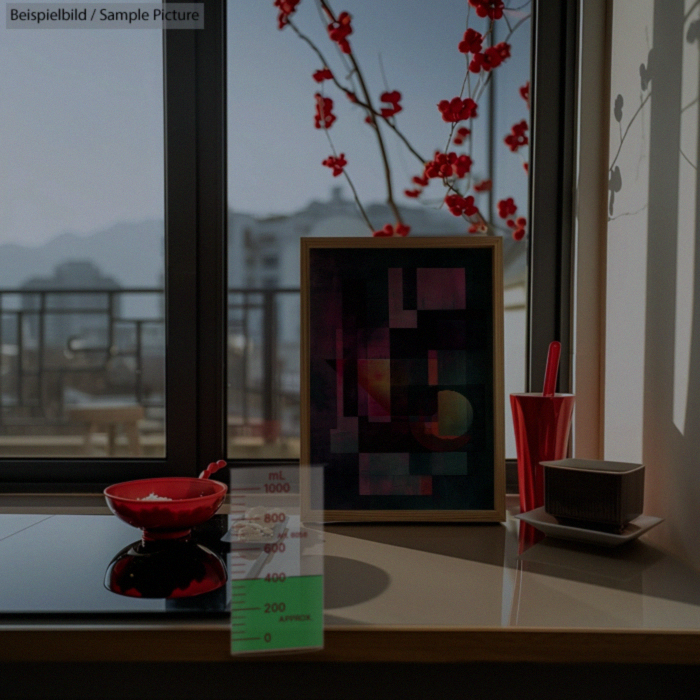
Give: 400 mL
